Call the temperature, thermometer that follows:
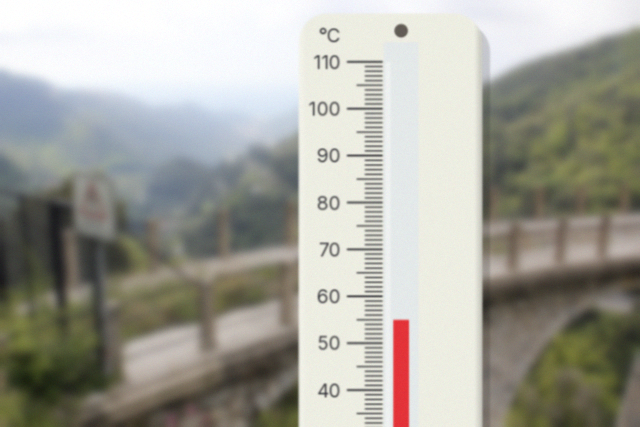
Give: 55 °C
